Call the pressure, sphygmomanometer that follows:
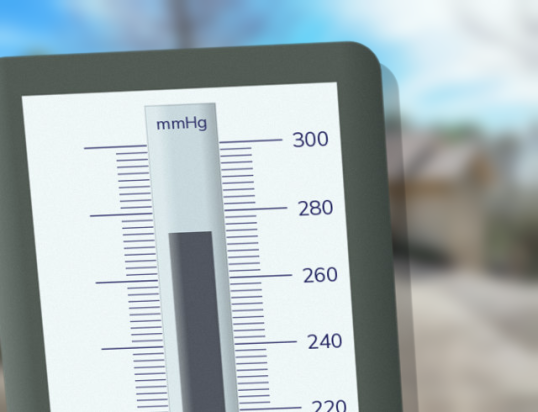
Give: 274 mmHg
